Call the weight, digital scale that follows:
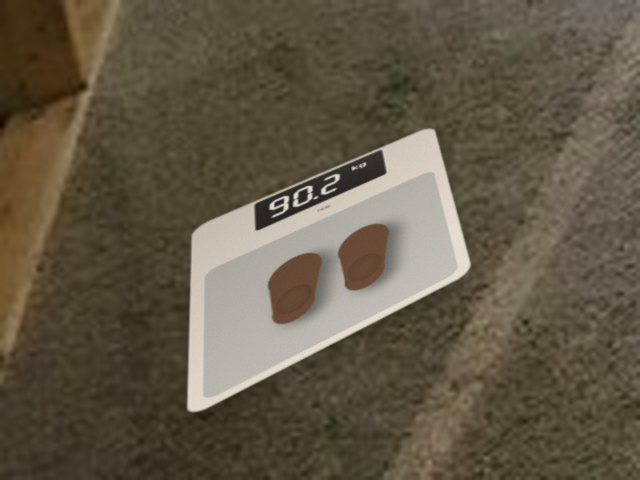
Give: 90.2 kg
